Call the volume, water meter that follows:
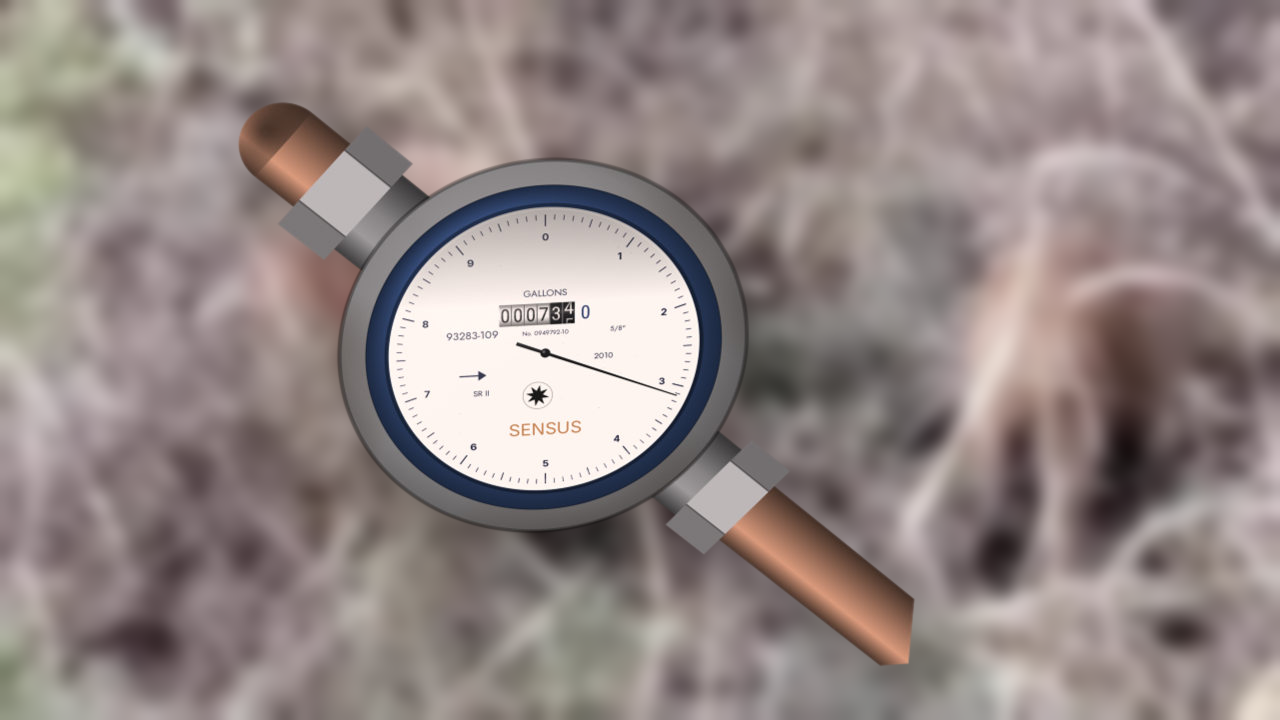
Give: 7343.1 gal
